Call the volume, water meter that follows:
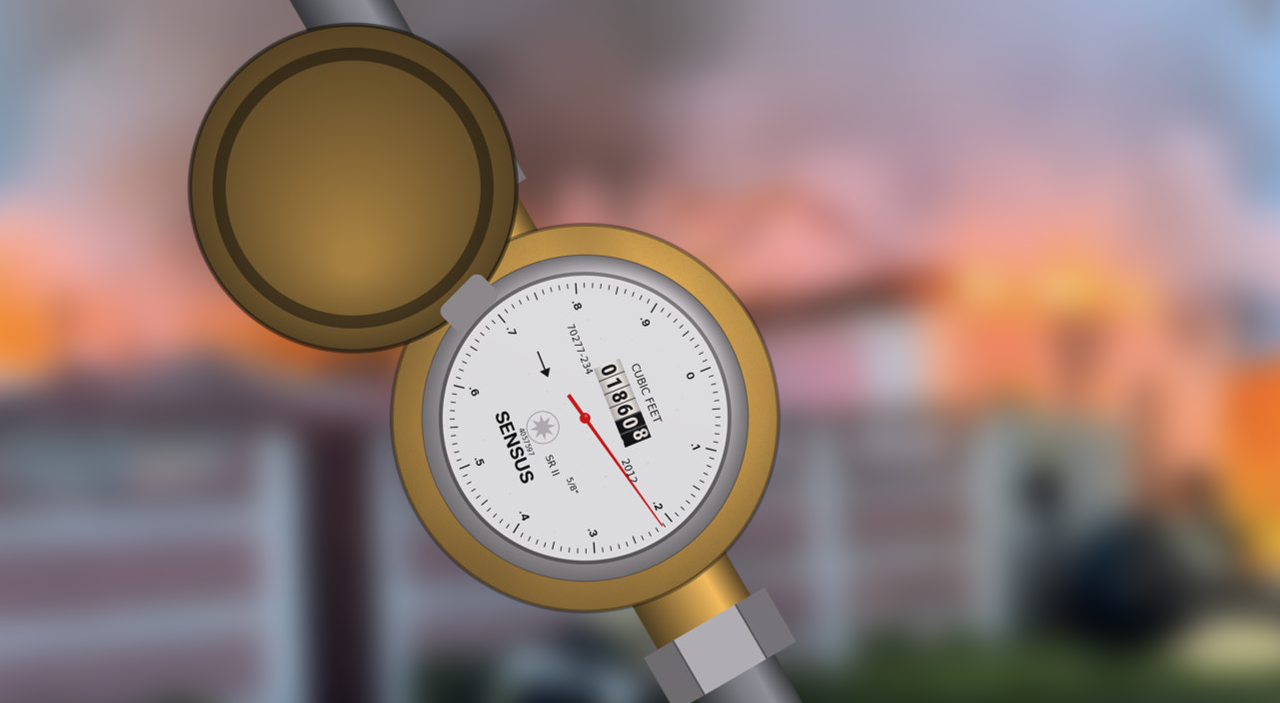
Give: 18608.21 ft³
